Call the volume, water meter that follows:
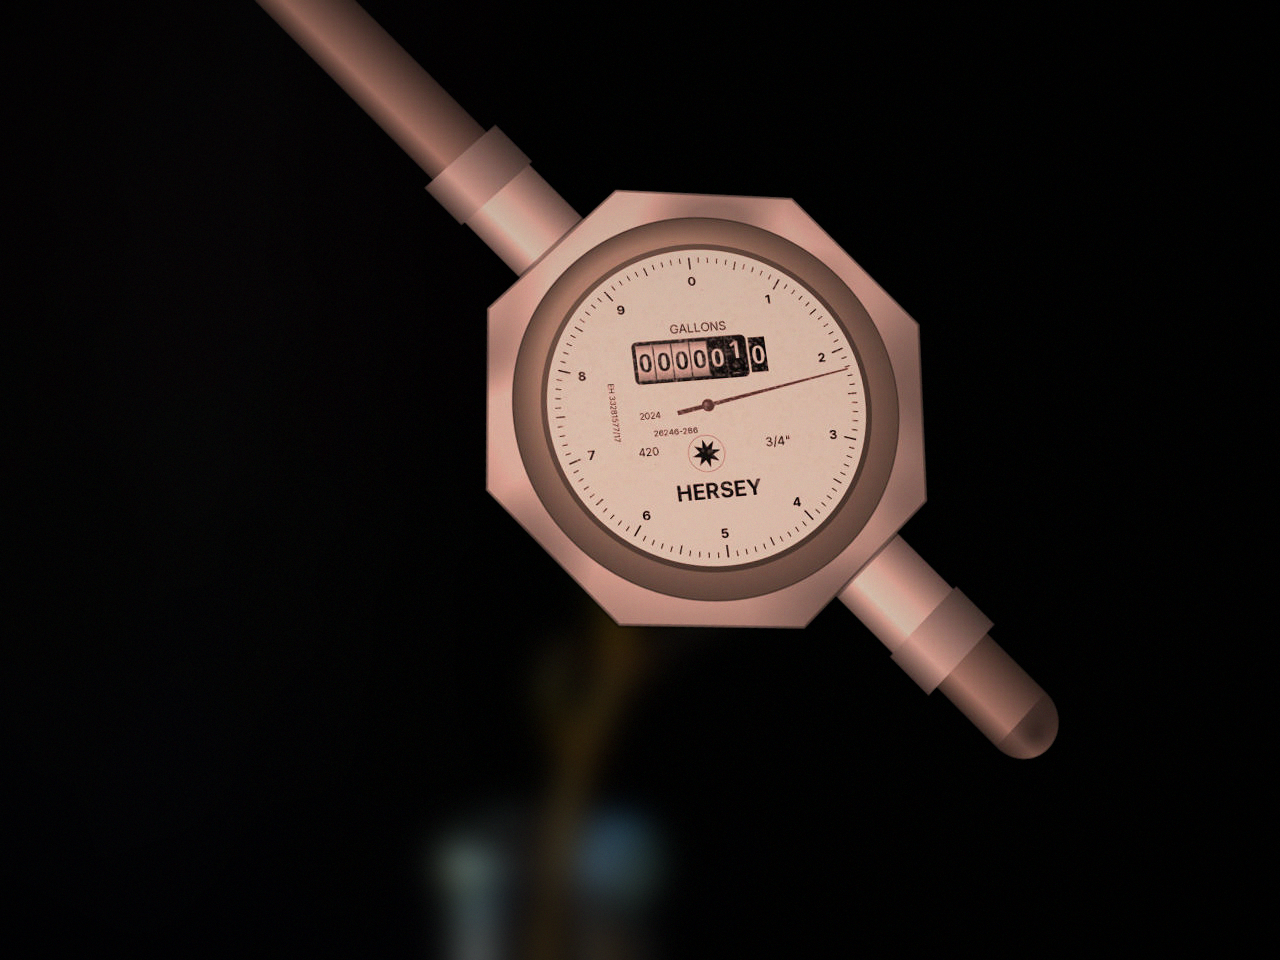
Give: 12.2 gal
